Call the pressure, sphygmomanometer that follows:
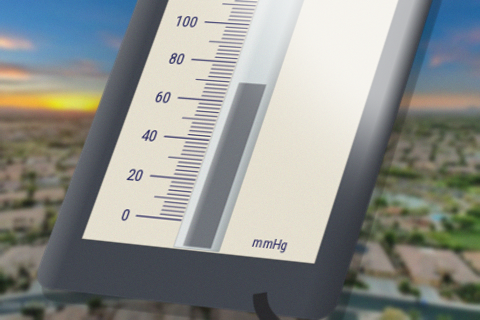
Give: 70 mmHg
